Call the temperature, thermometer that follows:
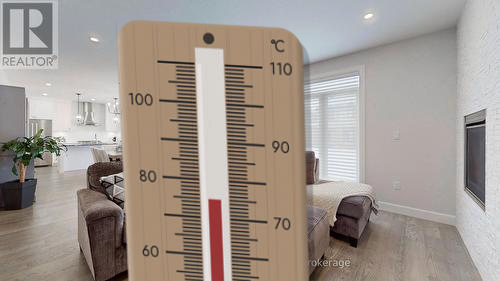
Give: 75 °C
